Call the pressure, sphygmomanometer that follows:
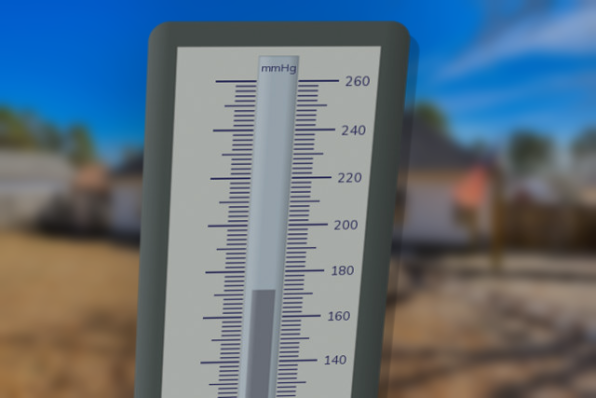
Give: 172 mmHg
